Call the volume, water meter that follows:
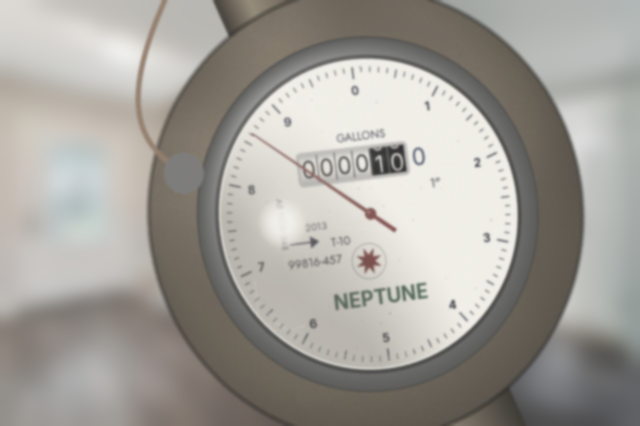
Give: 98.6 gal
